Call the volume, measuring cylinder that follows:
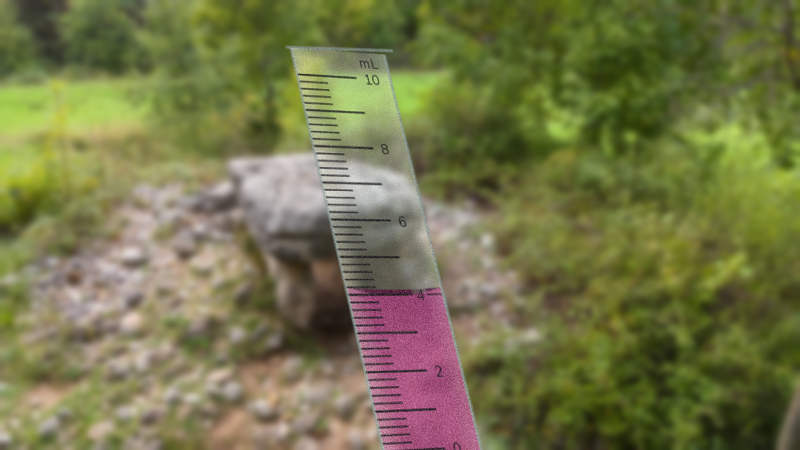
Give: 4 mL
